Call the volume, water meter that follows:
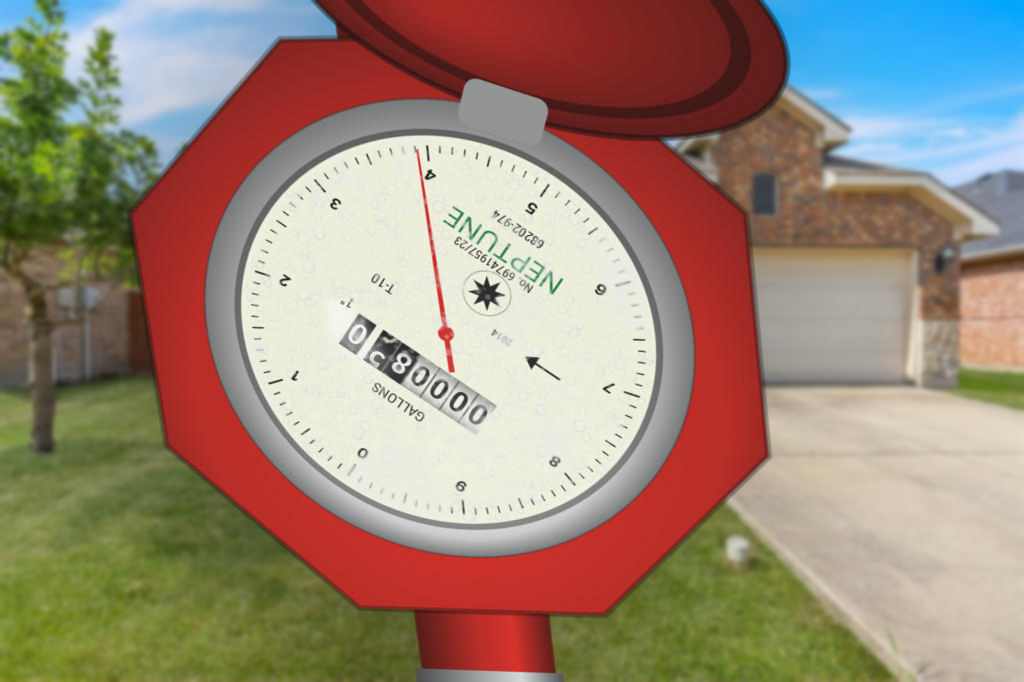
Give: 853.9 gal
